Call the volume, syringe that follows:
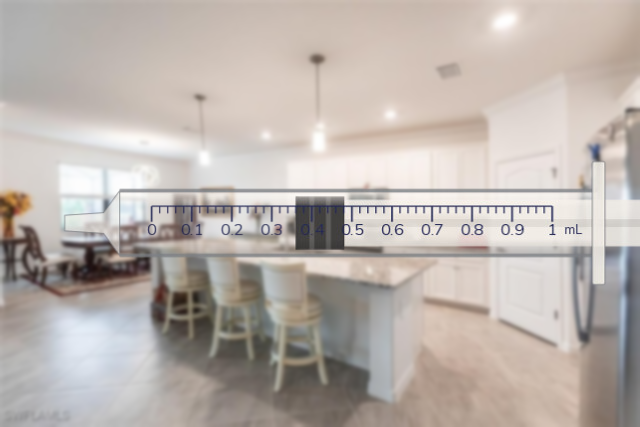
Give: 0.36 mL
